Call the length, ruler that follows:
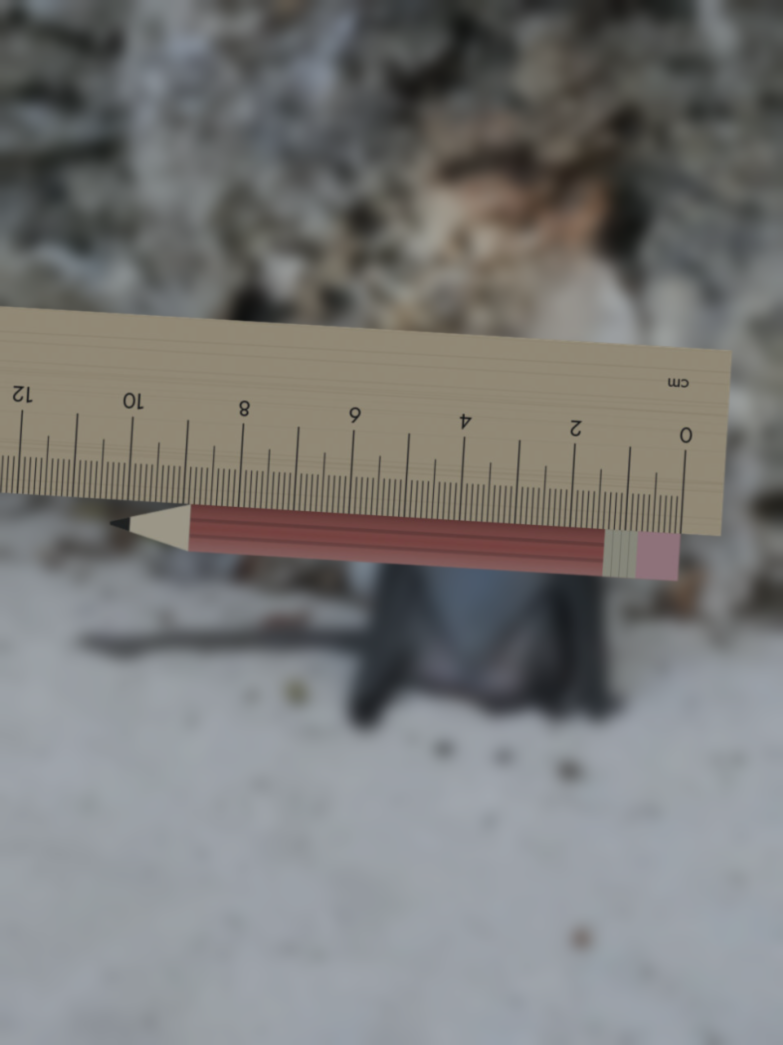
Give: 10.3 cm
